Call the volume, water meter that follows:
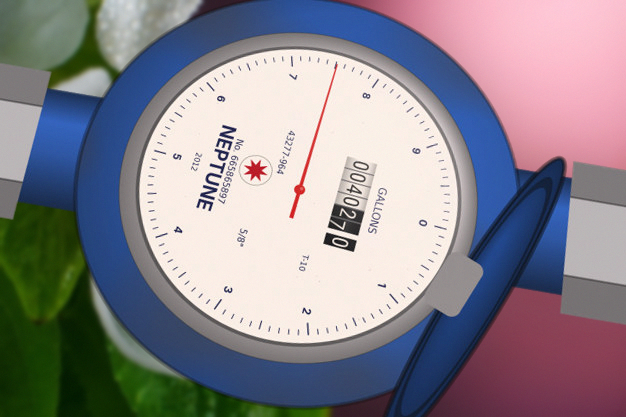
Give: 40267.5 gal
